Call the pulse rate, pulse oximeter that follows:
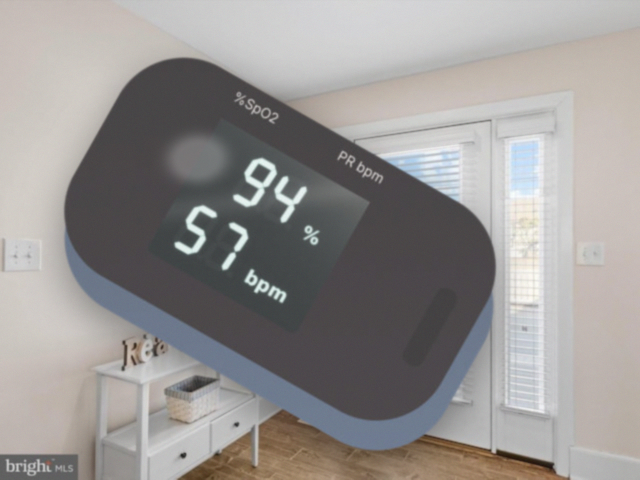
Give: 57 bpm
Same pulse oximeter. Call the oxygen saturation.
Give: 94 %
